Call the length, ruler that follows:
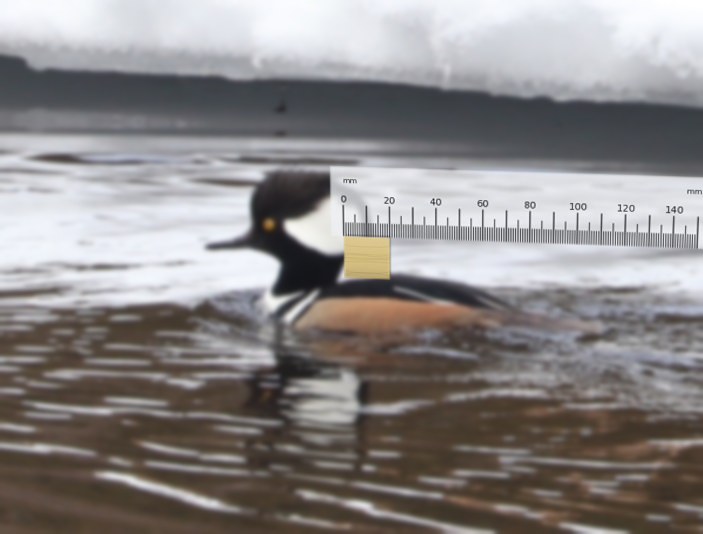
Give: 20 mm
